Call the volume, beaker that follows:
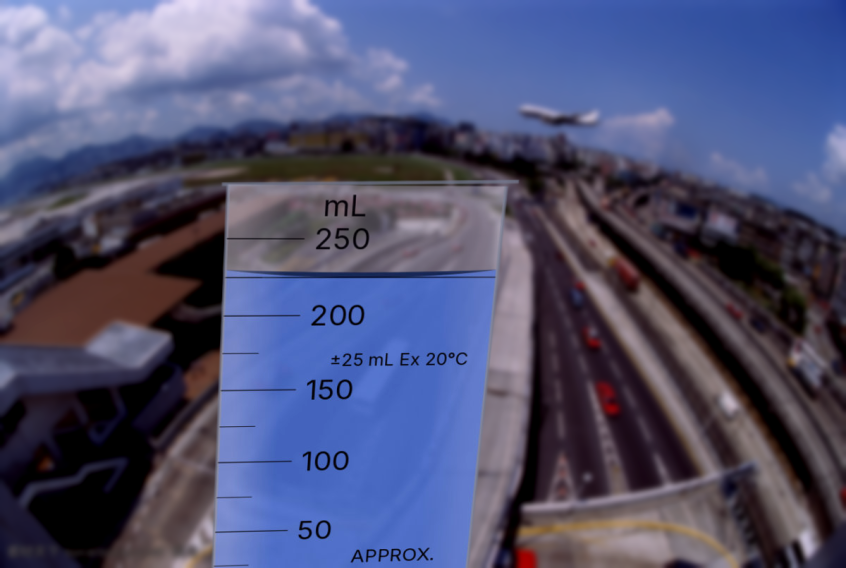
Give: 225 mL
